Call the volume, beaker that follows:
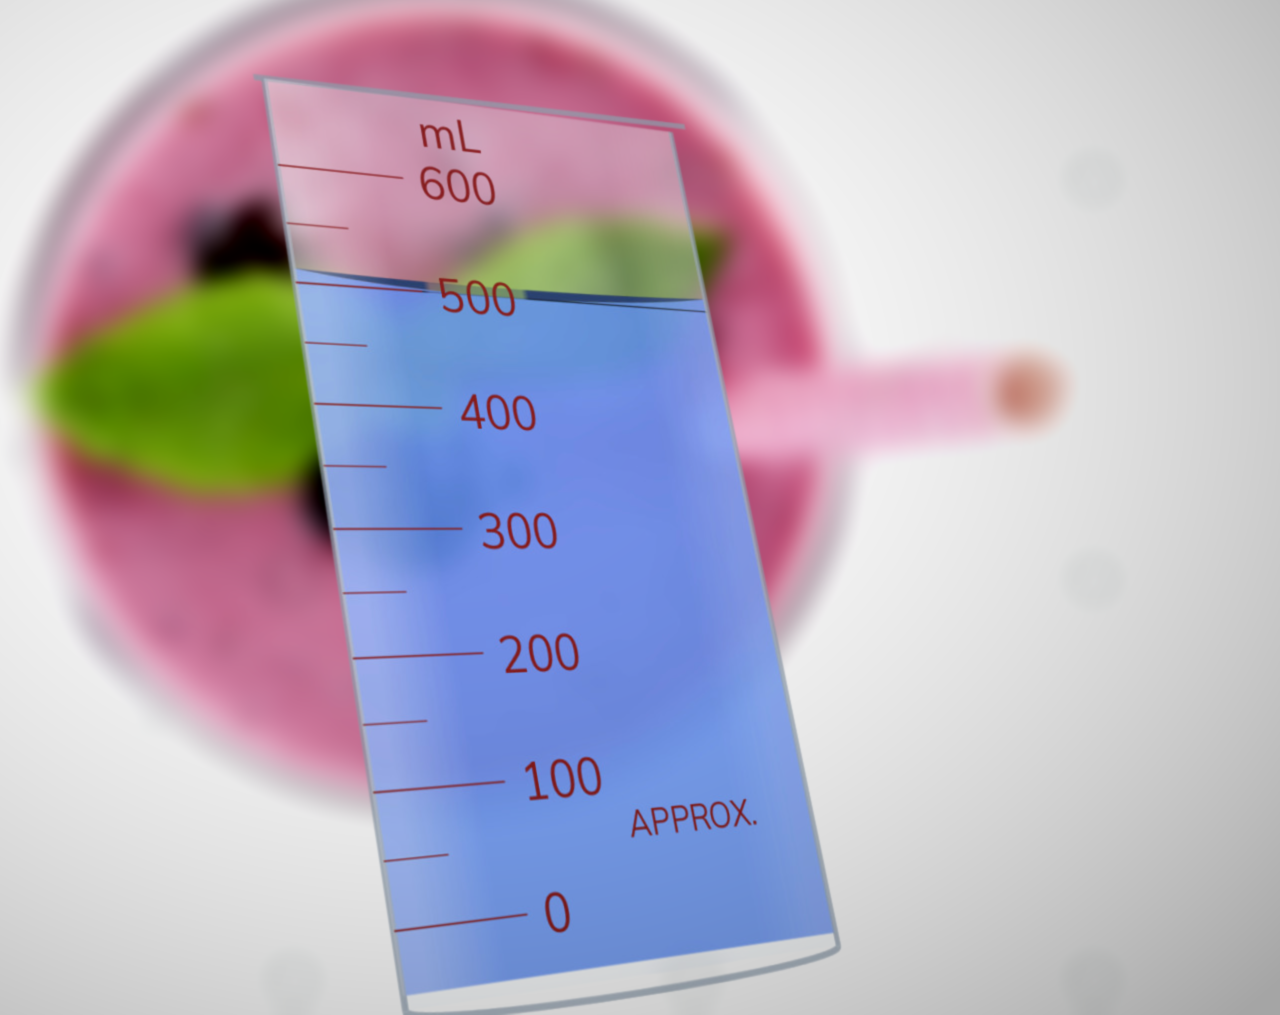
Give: 500 mL
